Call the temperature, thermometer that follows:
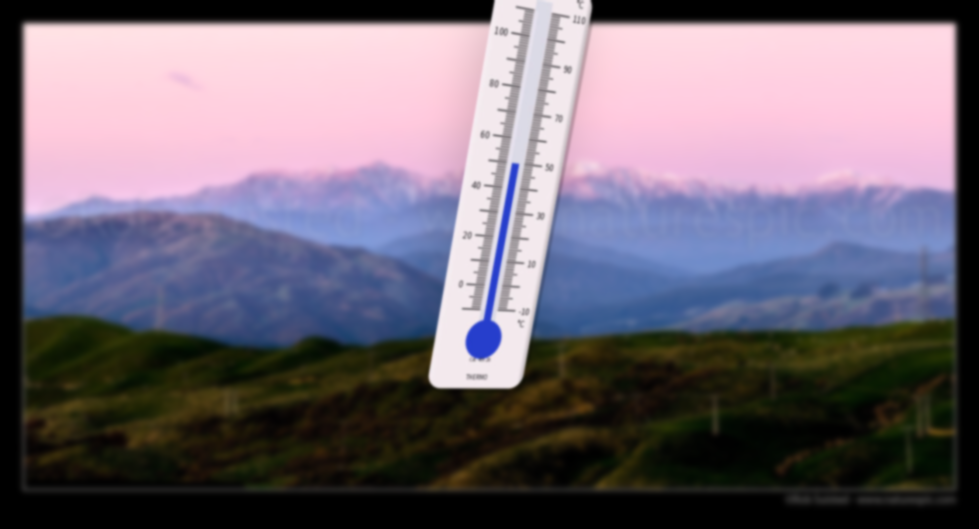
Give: 50 °C
